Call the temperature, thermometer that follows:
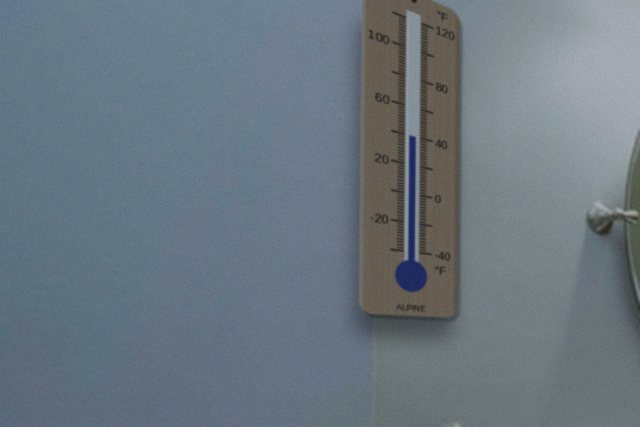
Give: 40 °F
